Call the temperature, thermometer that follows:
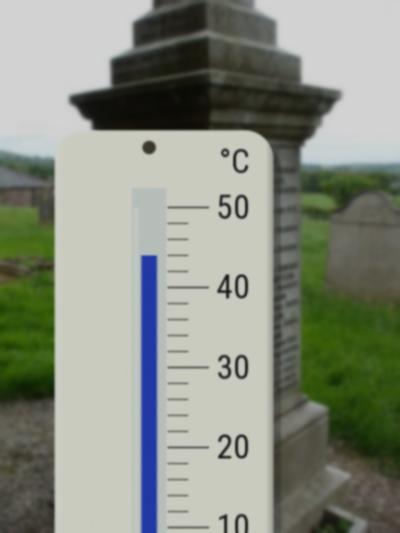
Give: 44 °C
